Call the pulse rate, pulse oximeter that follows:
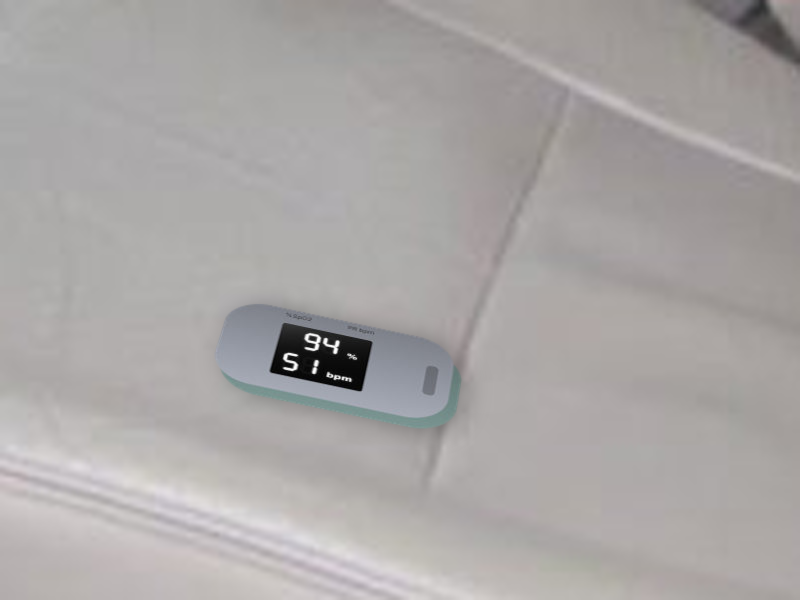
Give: 51 bpm
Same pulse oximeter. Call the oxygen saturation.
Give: 94 %
